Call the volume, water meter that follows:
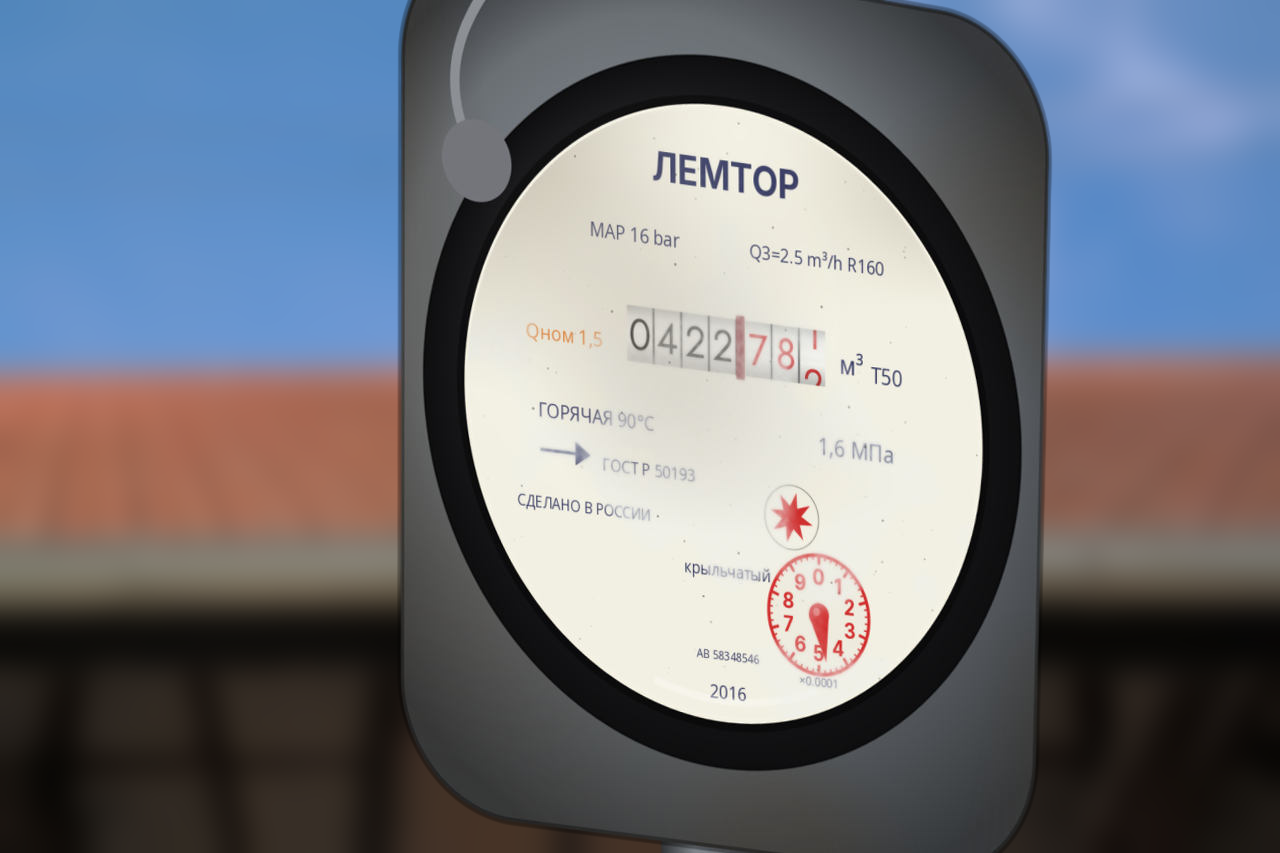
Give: 422.7814 m³
